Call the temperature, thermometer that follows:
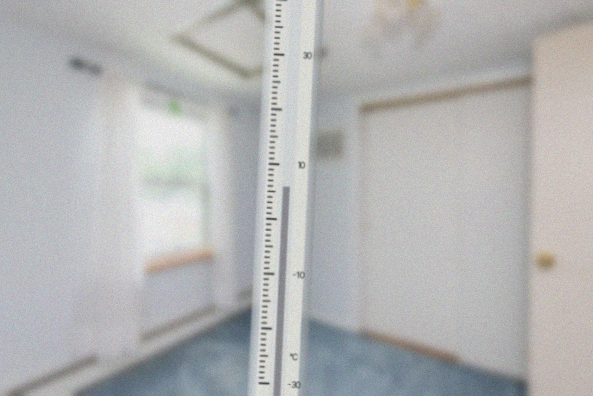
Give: 6 °C
